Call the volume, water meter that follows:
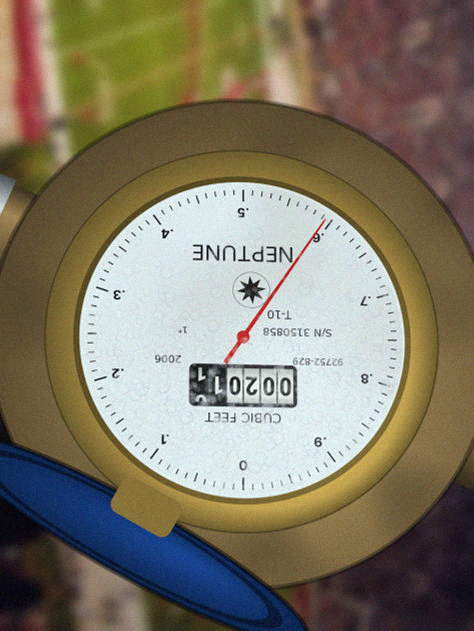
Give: 2010.59 ft³
